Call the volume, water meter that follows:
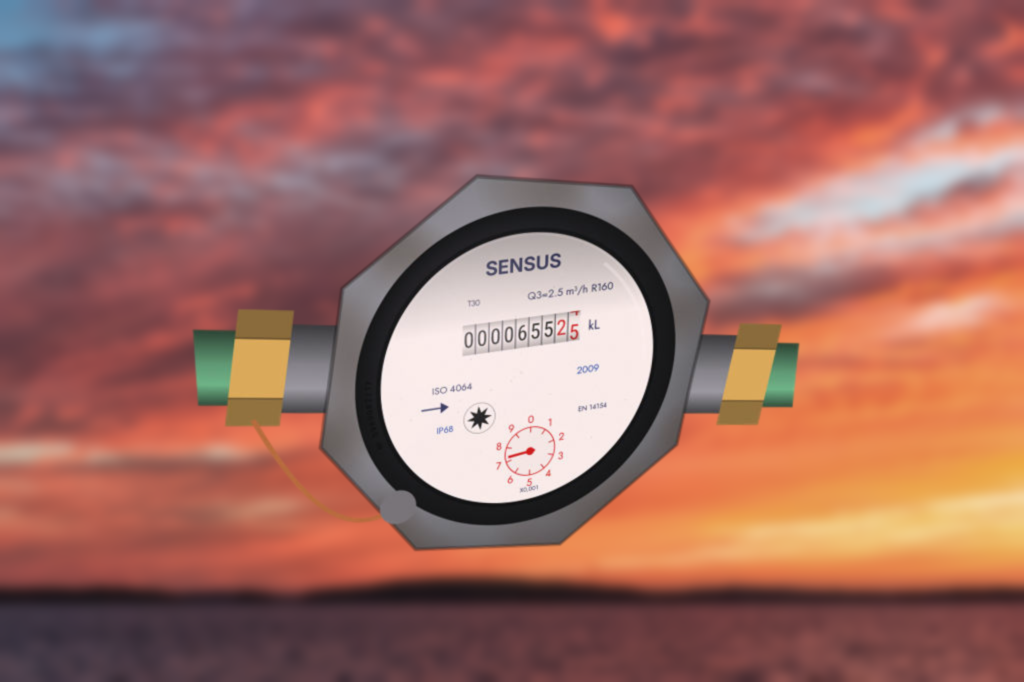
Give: 655.247 kL
